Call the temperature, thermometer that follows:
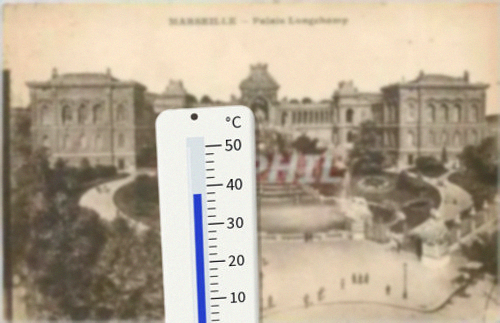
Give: 38 °C
